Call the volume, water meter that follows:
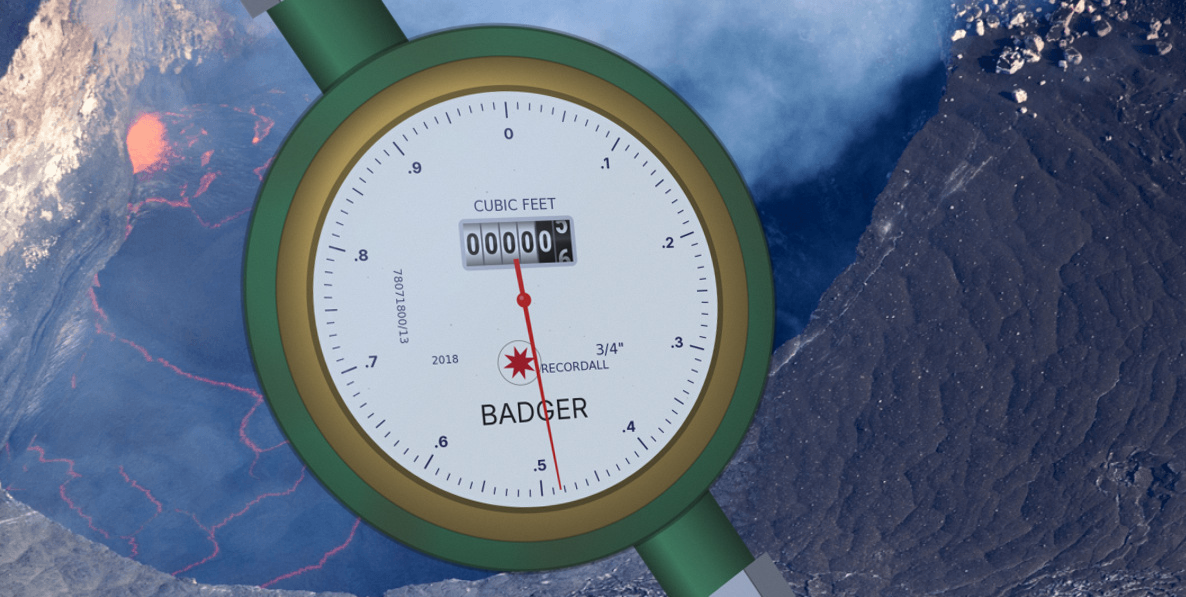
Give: 5.48 ft³
